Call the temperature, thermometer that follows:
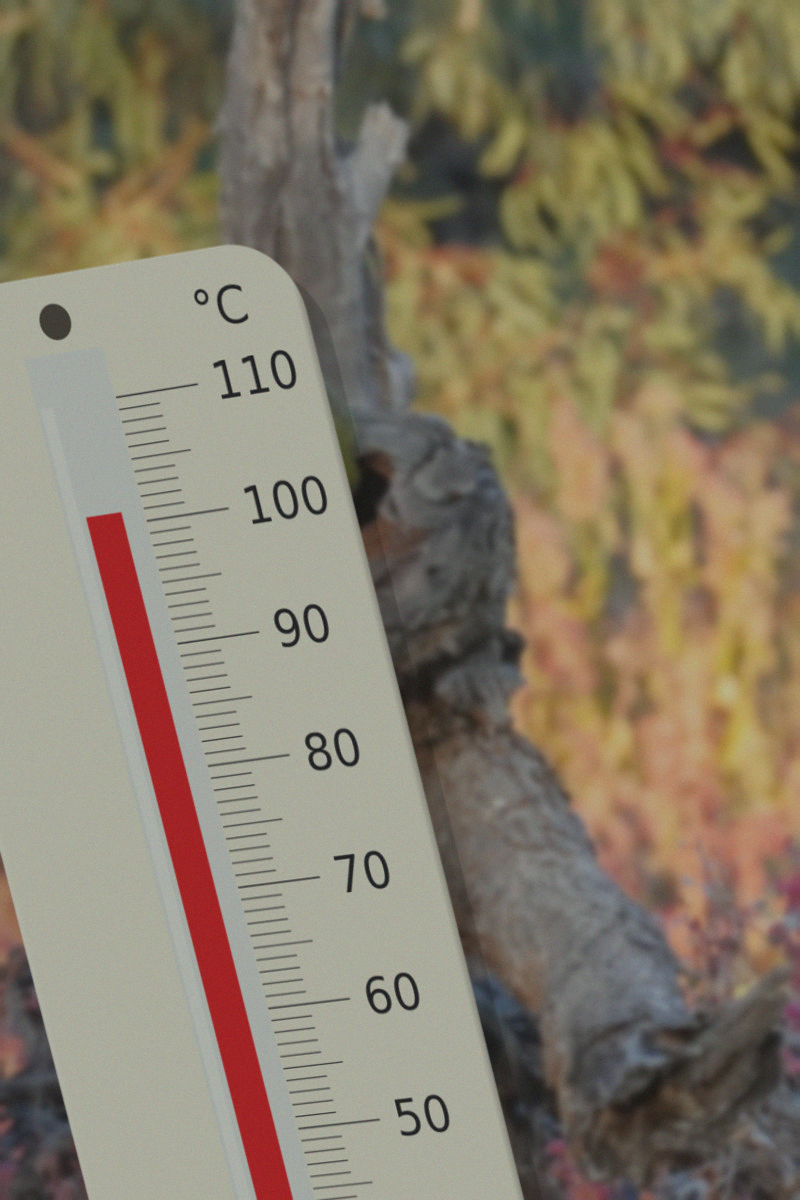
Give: 101 °C
